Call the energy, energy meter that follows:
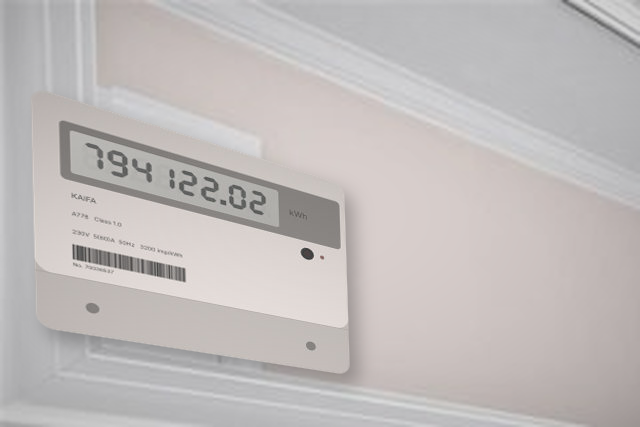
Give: 794122.02 kWh
